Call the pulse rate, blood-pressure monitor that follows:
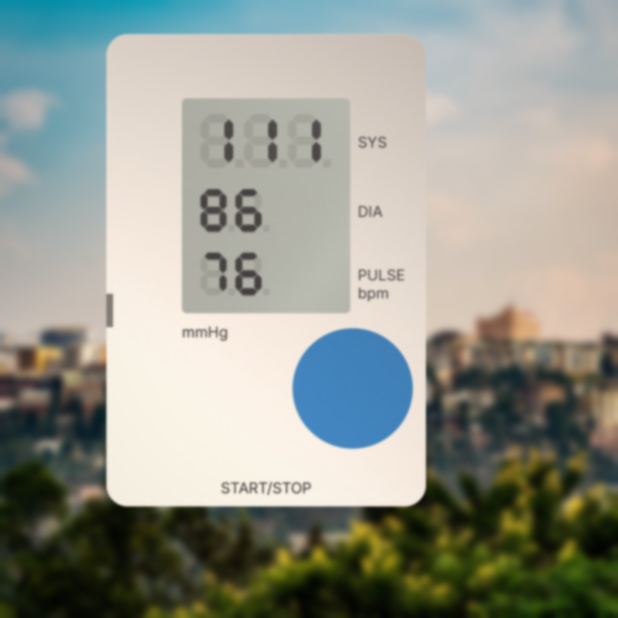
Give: 76 bpm
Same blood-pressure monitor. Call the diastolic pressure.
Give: 86 mmHg
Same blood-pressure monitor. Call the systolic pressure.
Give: 111 mmHg
